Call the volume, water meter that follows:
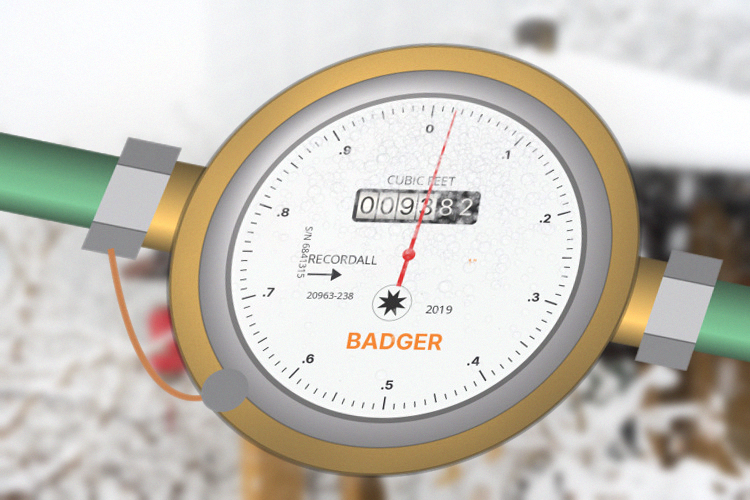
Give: 9382.02 ft³
